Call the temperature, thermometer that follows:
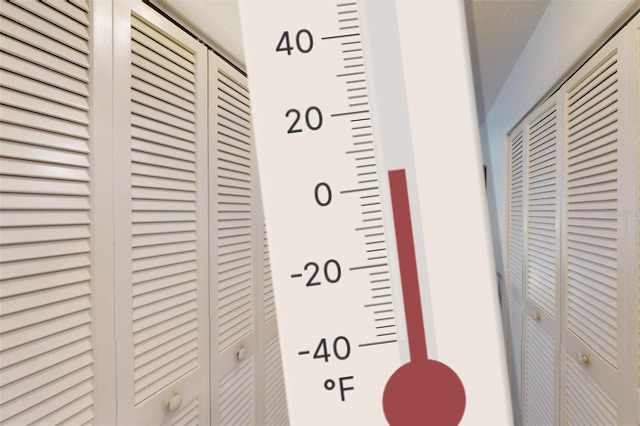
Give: 4 °F
